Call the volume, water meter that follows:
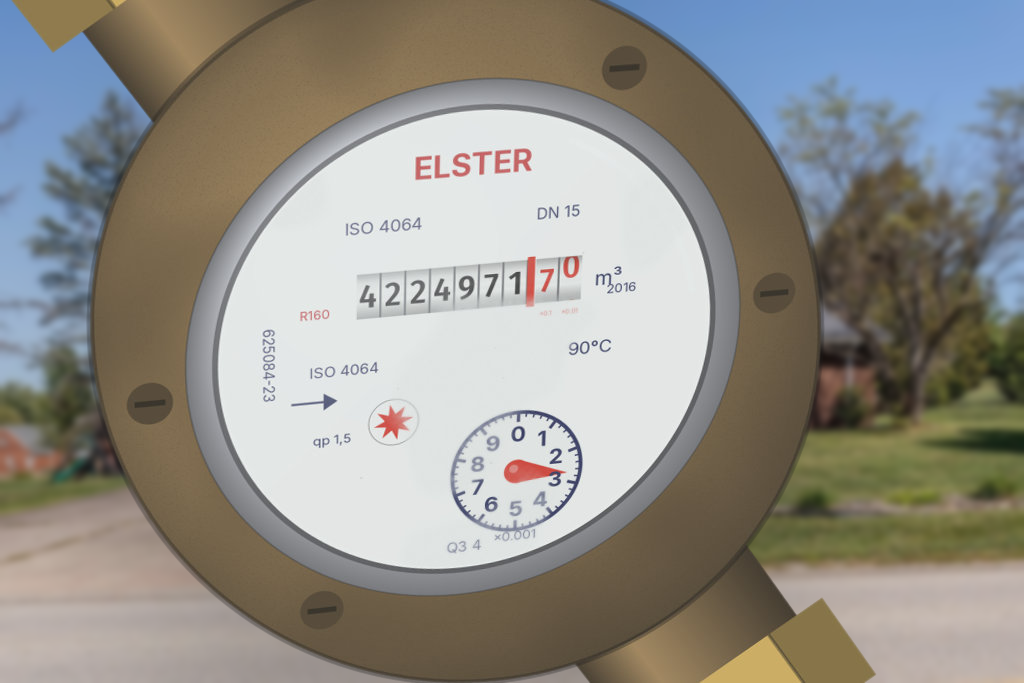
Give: 4224971.702 m³
